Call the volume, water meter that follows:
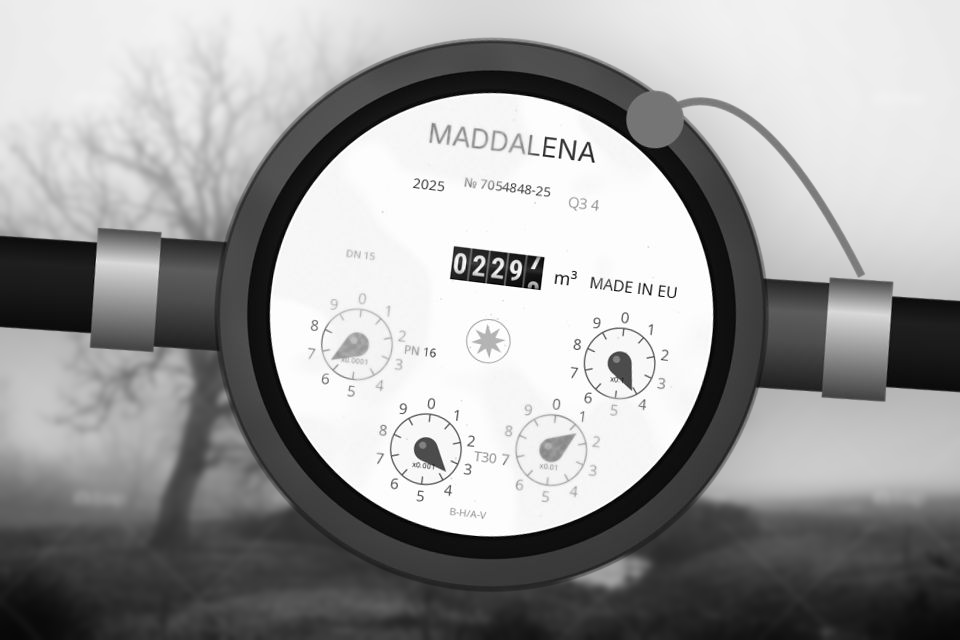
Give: 2297.4136 m³
